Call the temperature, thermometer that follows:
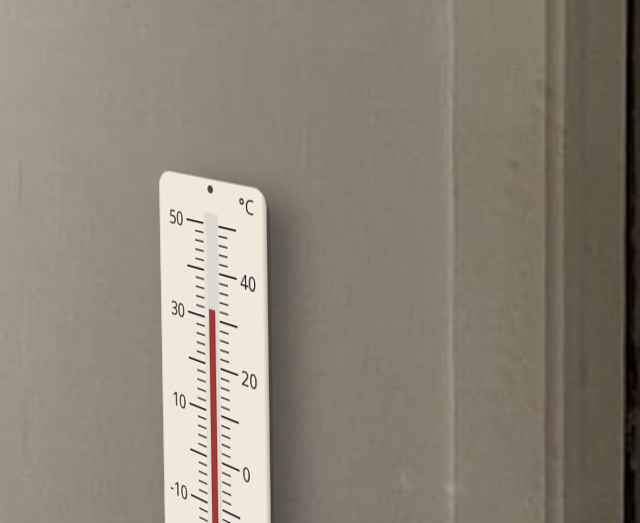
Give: 32 °C
